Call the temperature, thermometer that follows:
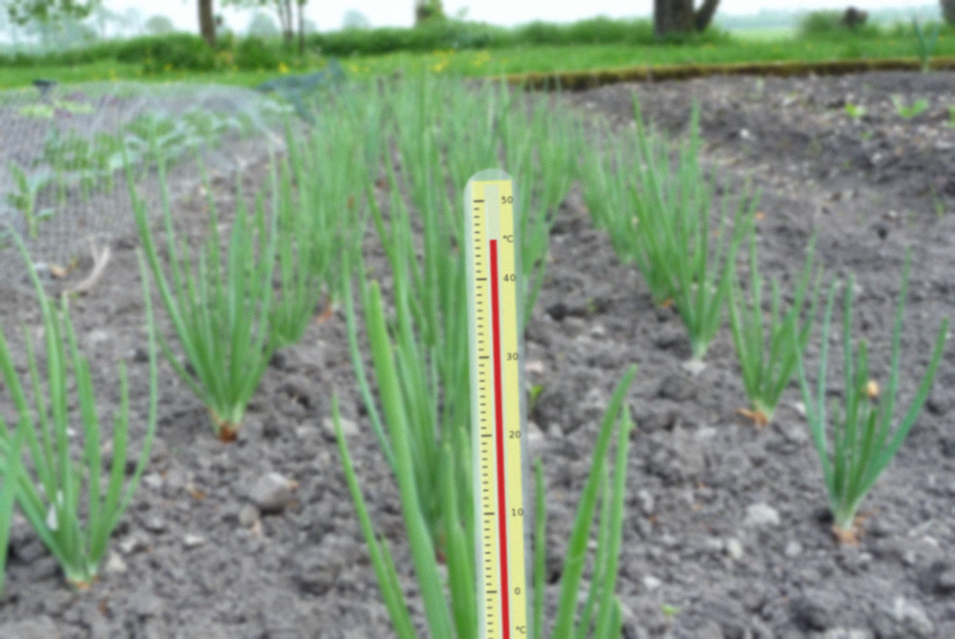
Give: 45 °C
